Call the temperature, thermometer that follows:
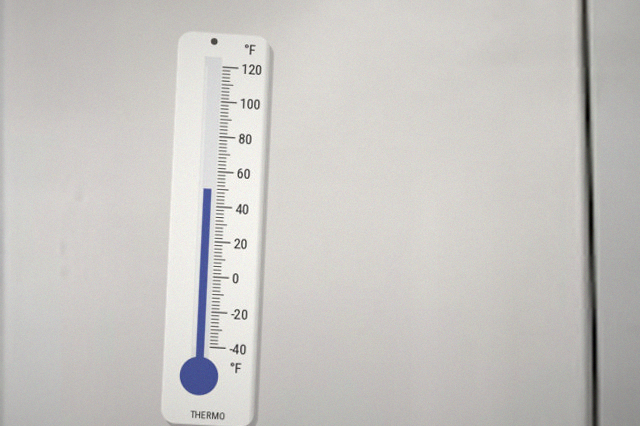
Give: 50 °F
